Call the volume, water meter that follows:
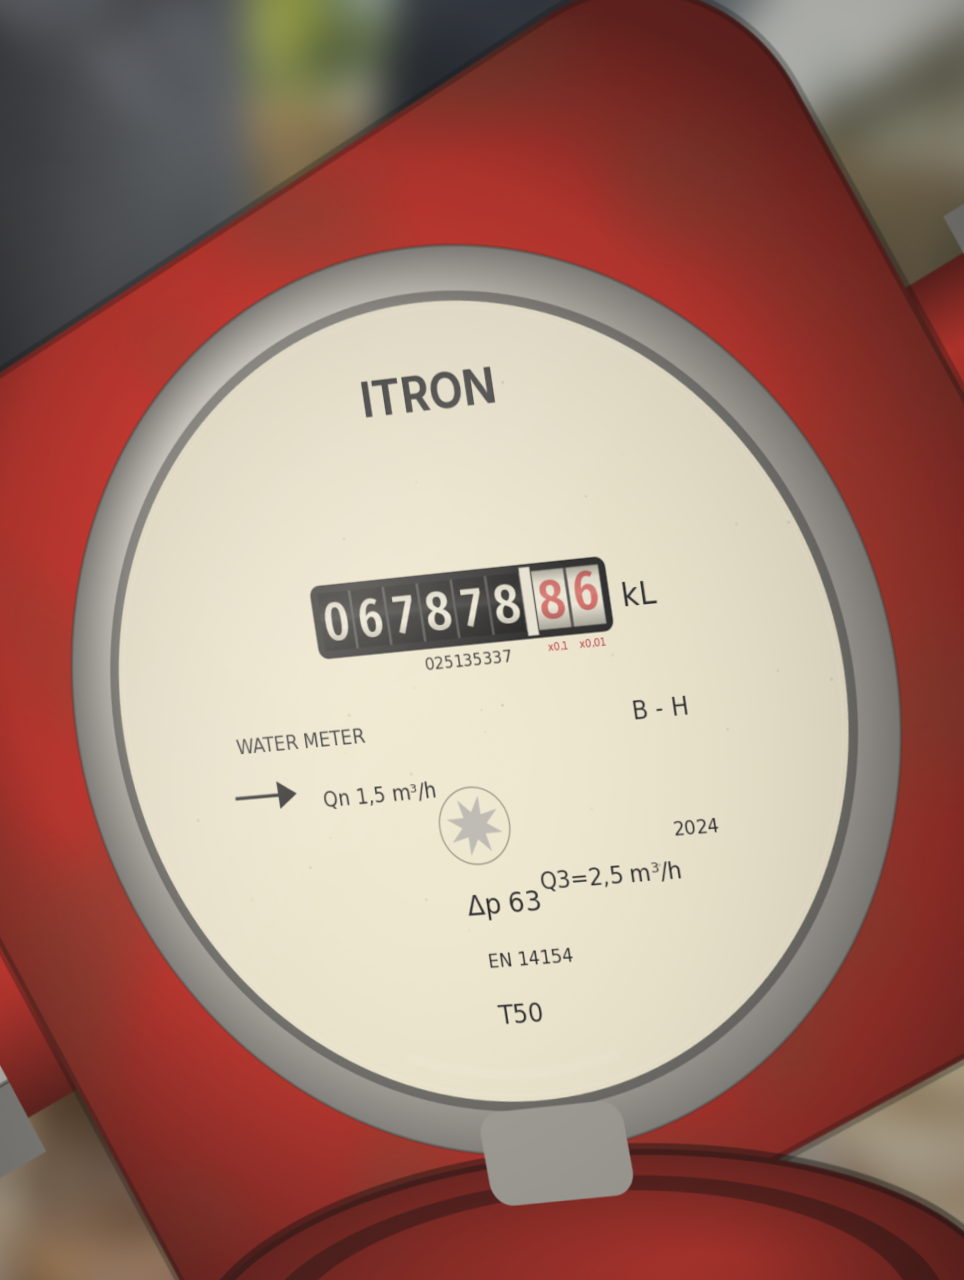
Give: 67878.86 kL
